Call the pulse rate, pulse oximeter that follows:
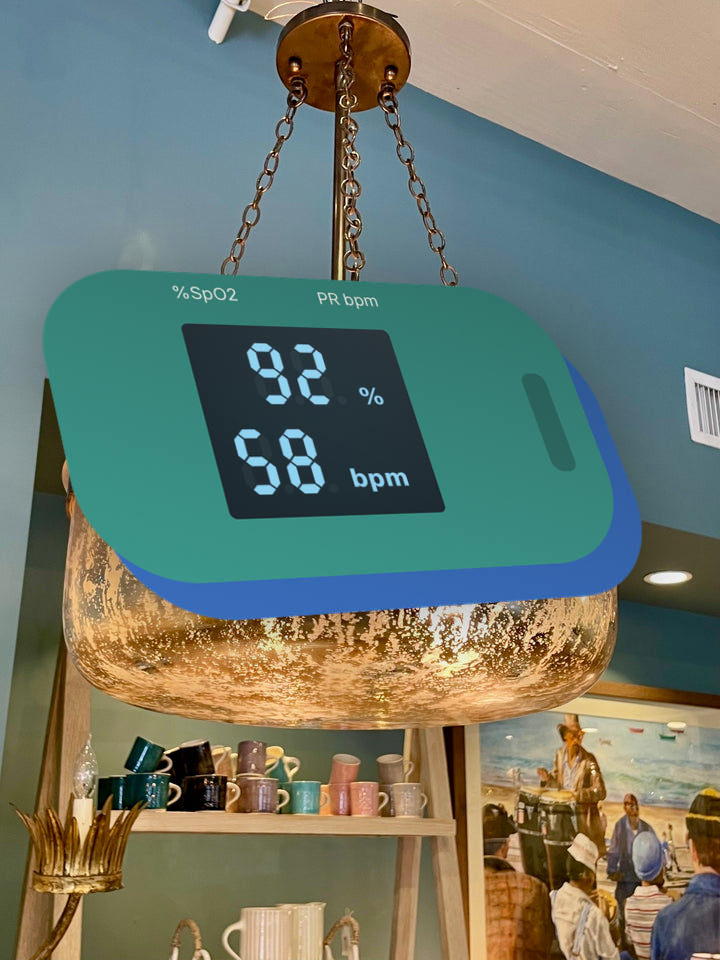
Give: 58 bpm
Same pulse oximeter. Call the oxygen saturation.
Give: 92 %
